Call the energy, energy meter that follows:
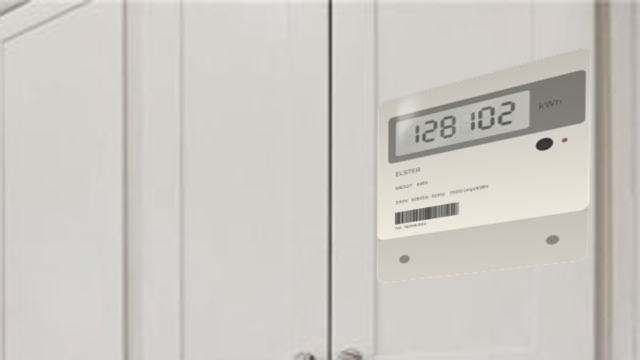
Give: 128102 kWh
